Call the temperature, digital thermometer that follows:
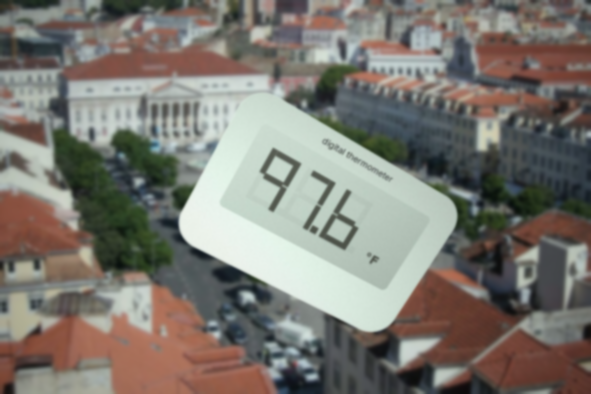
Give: 97.6 °F
